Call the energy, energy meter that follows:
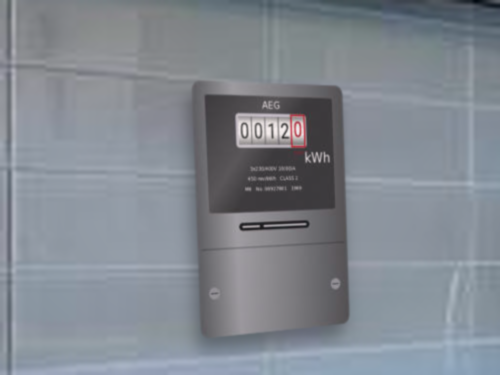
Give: 12.0 kWh
